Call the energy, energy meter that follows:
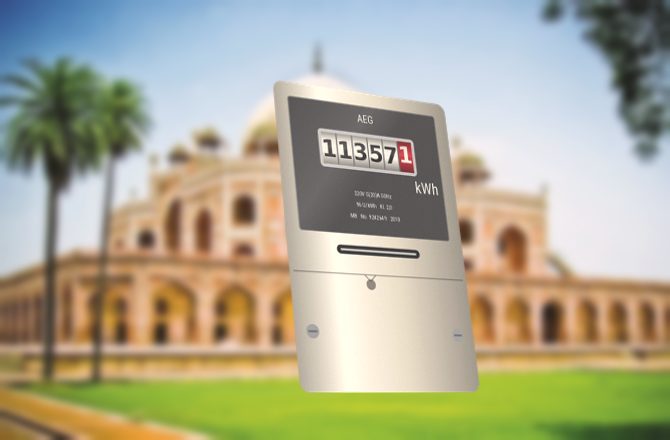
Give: 11357.1 kWh
